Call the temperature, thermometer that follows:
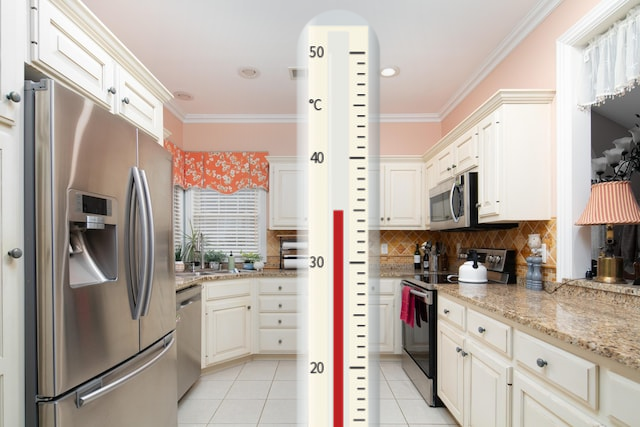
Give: 35 °C
